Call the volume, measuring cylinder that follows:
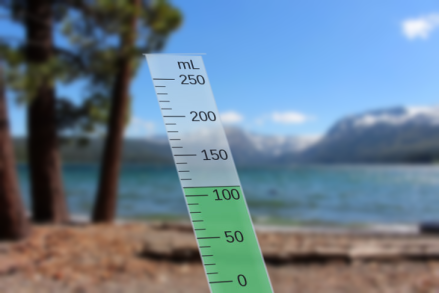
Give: 110 mL
